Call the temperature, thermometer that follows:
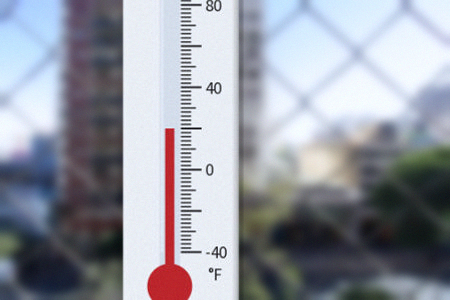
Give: 20 °F
